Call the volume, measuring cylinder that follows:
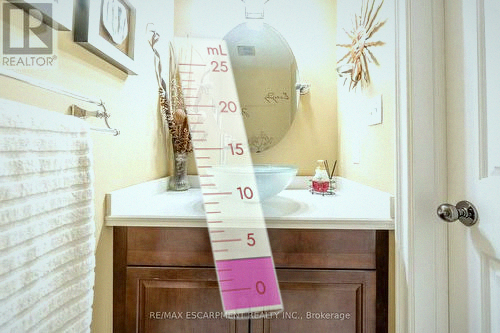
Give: 3 mL
